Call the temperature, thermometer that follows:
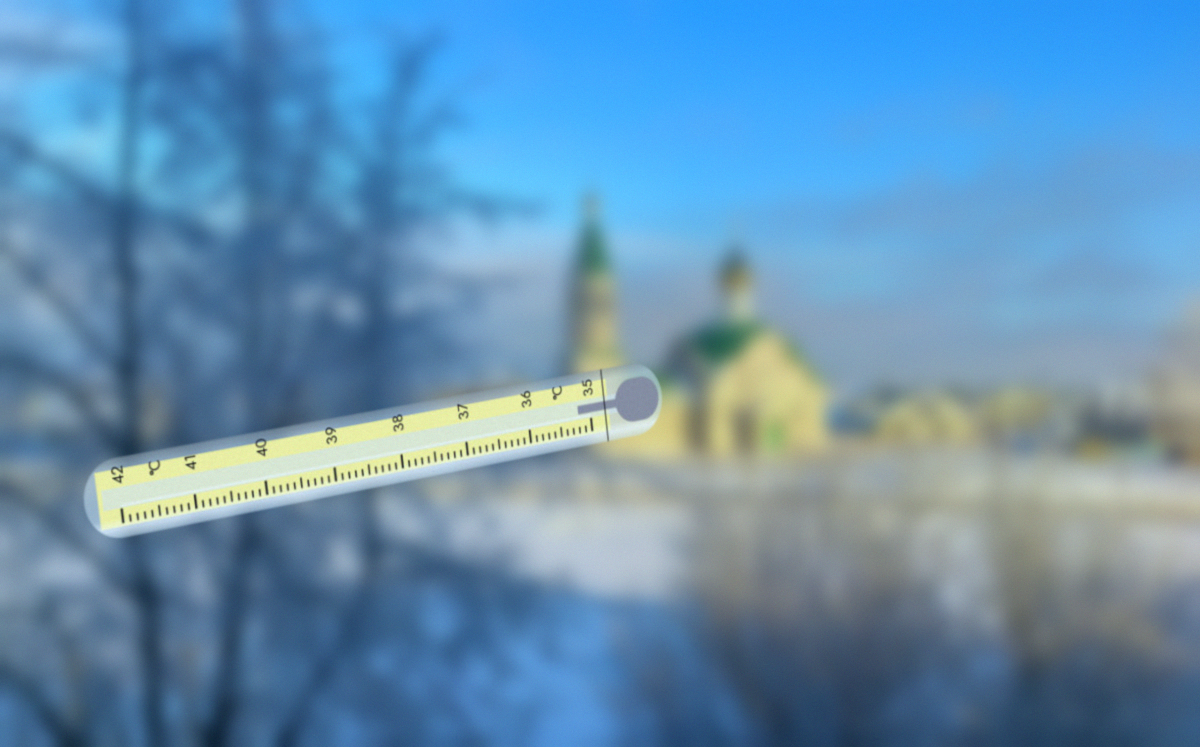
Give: 35.2 °C
